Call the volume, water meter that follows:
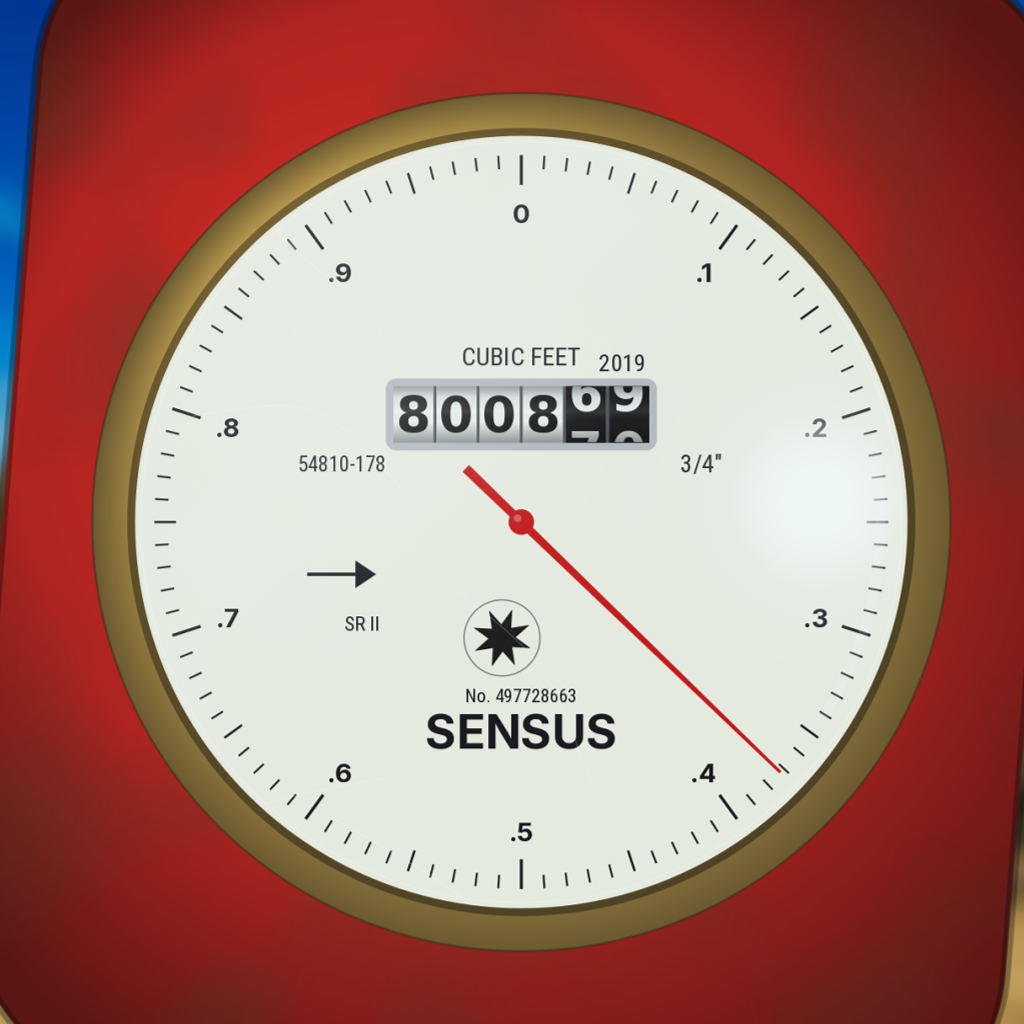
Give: 800869.37 ft³
